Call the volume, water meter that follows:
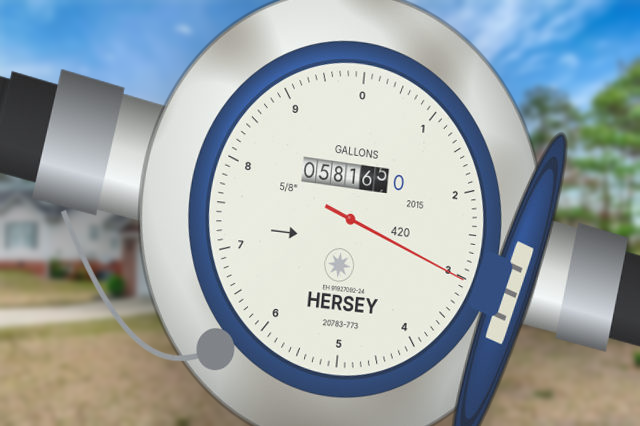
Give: 581653.0 gal
